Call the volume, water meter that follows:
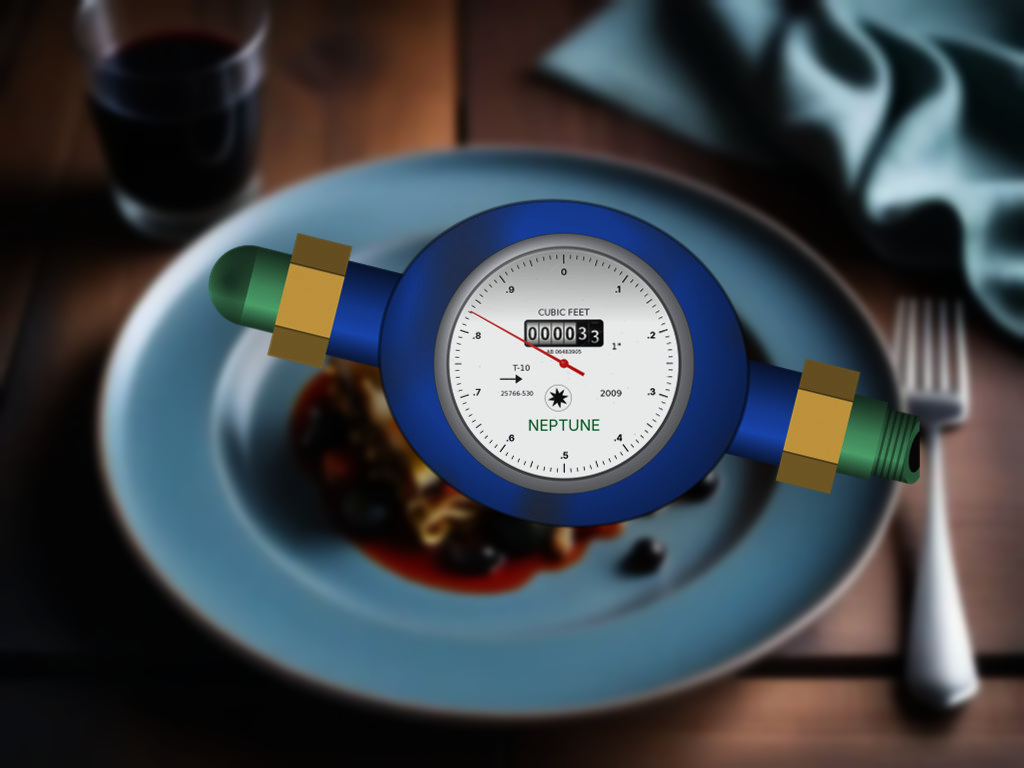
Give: 32.83 ft³
